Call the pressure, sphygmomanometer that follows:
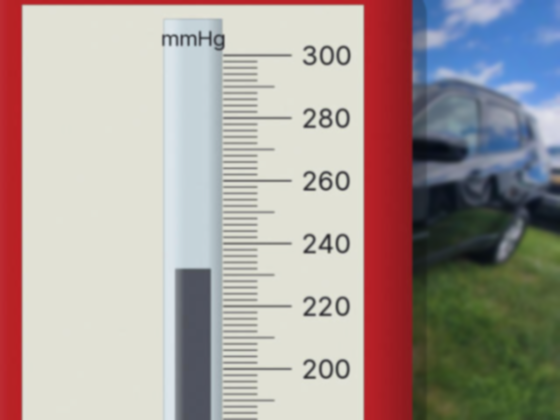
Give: 232 mmHg
